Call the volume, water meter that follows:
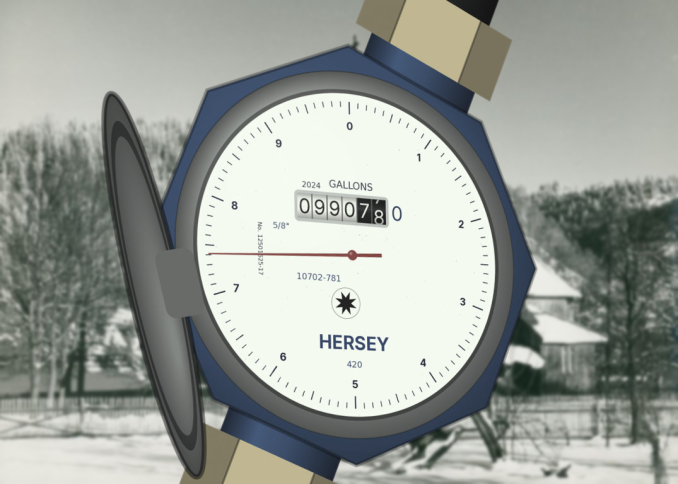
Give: 990777.4 gal
